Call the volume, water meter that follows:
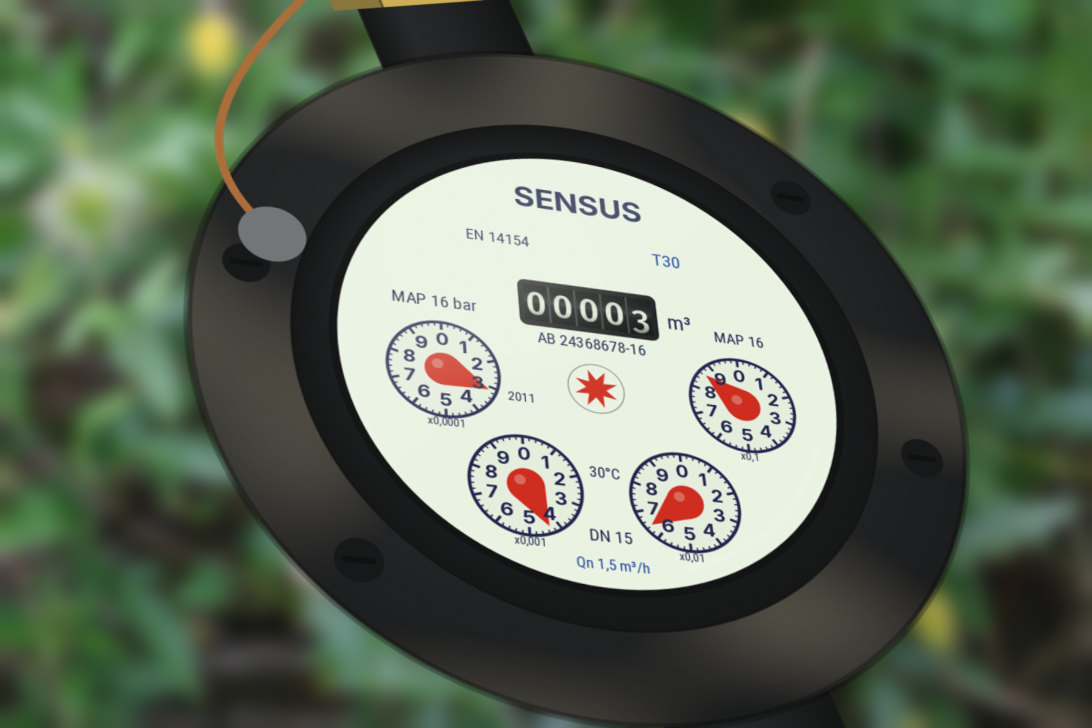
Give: 2.8643 m³
